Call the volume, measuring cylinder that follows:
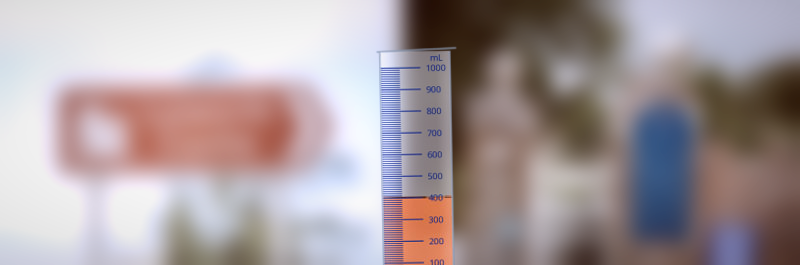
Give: 400 mL
